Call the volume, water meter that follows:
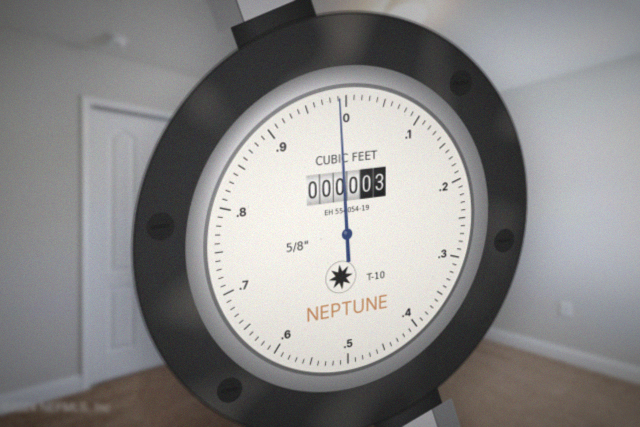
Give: 2.99 ft³
